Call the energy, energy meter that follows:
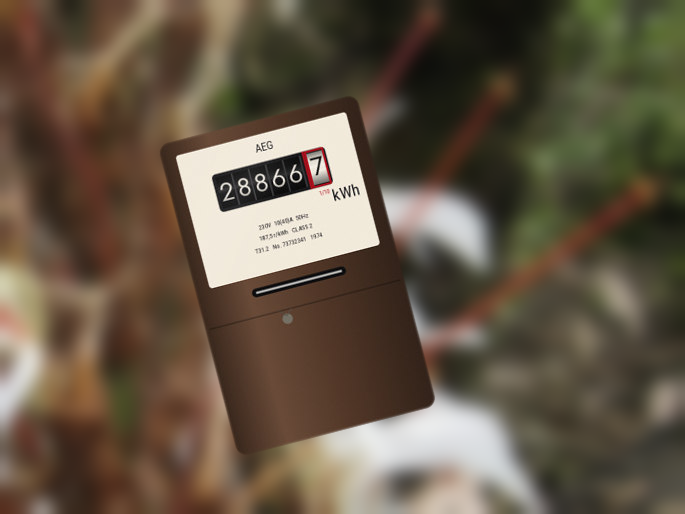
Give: 28866.7 kWh
